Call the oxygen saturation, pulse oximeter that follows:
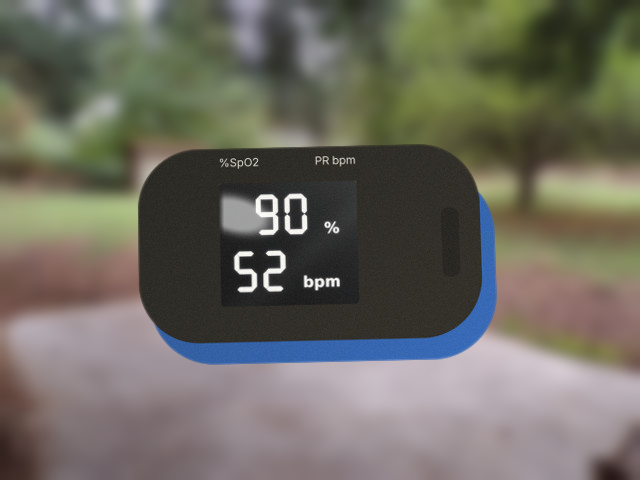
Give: 90 %
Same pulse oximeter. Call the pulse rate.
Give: 52 bpm
